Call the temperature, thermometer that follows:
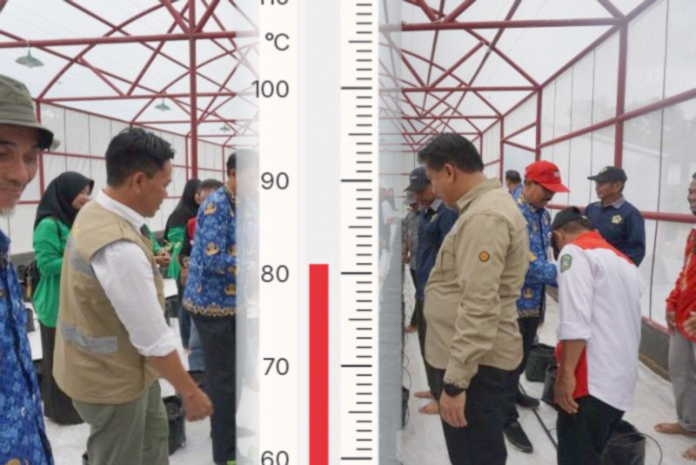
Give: 81 °C
